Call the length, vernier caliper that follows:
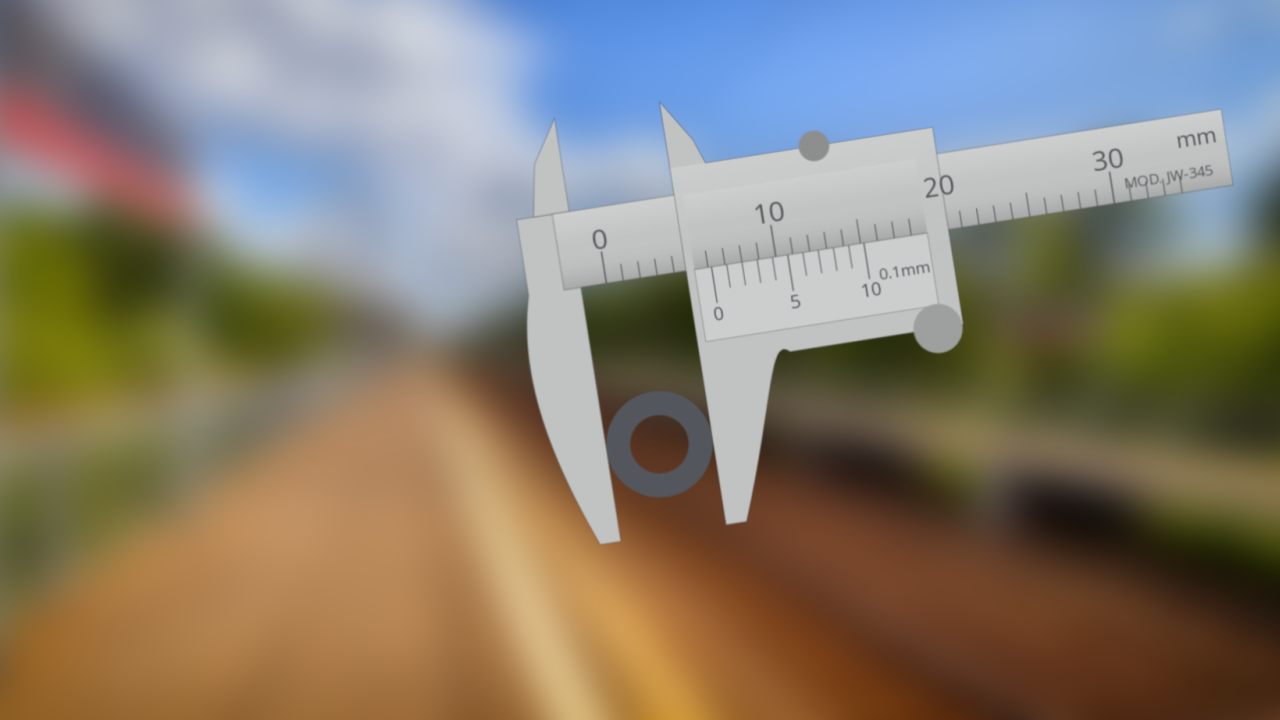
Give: 6.2 mm
